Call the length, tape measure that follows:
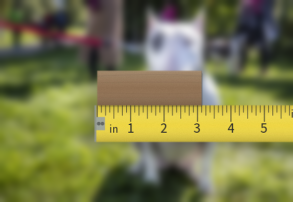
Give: 3.125 in
